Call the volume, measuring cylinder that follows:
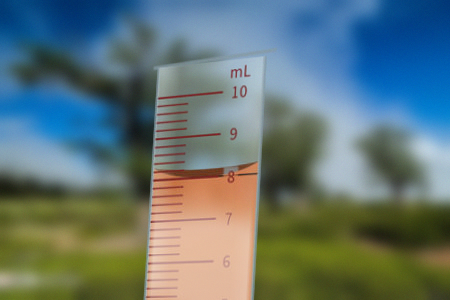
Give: 8 mL
